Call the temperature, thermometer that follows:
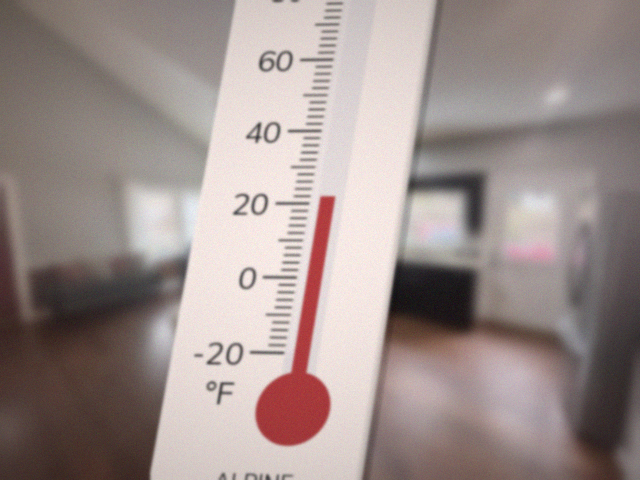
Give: 22 °F
